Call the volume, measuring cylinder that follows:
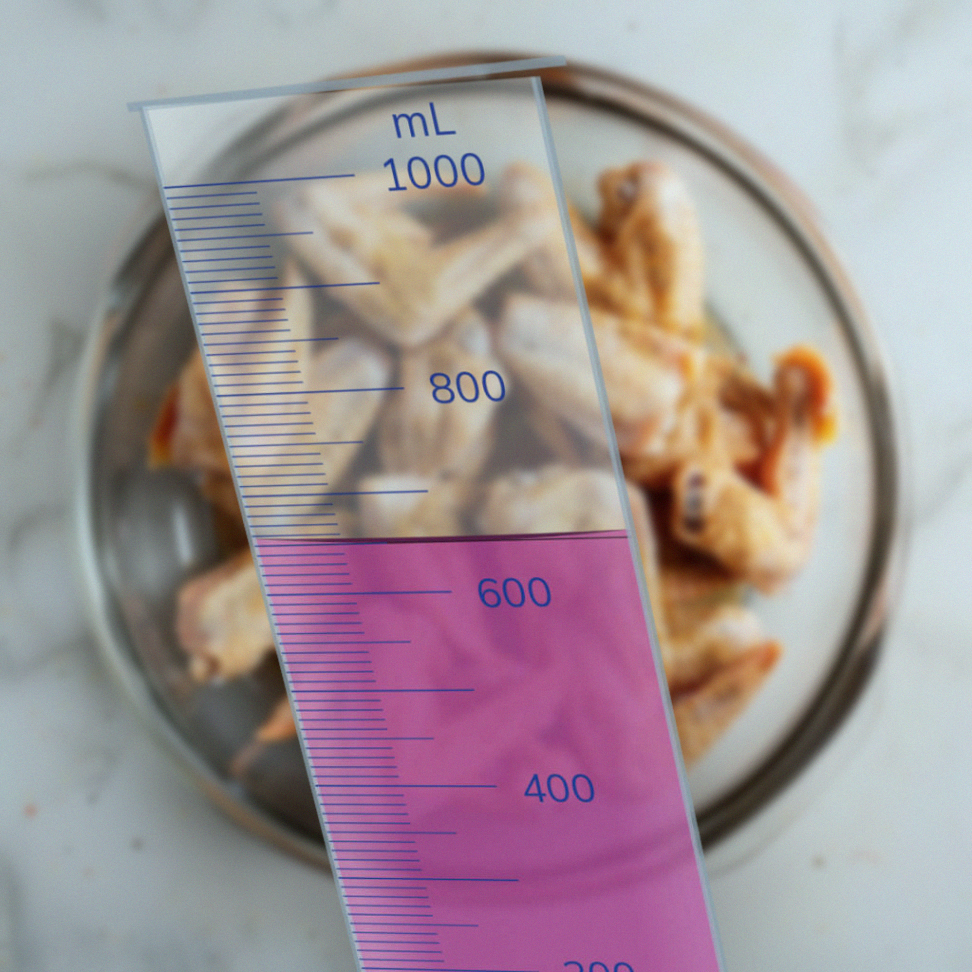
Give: 650 mL
